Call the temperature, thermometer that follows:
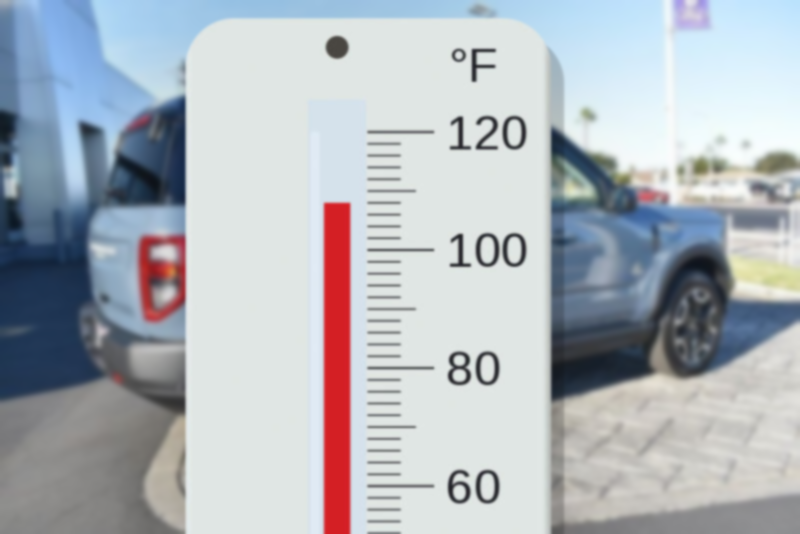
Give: 108 °F
